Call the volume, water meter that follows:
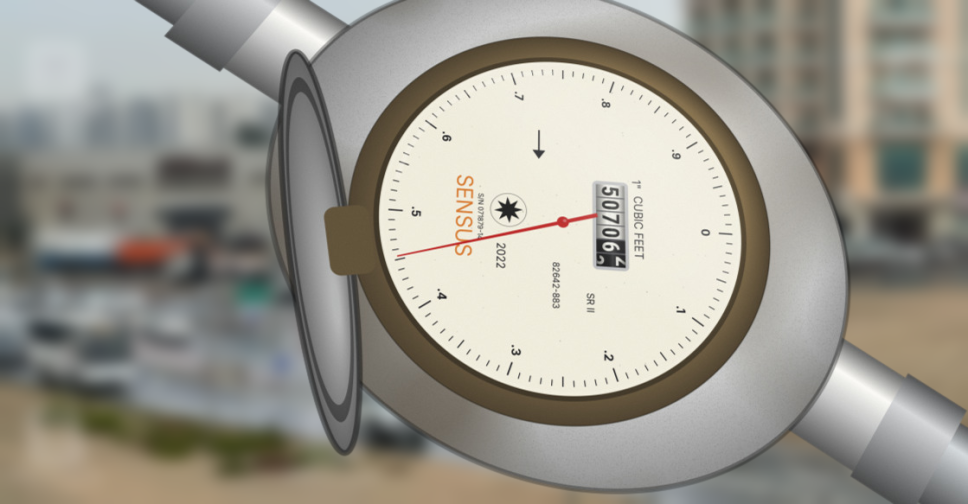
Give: 507062.45 ft³
